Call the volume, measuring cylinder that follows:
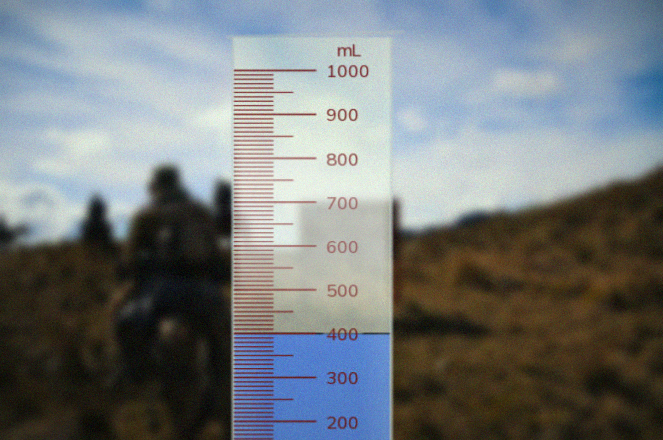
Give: 400 mL
